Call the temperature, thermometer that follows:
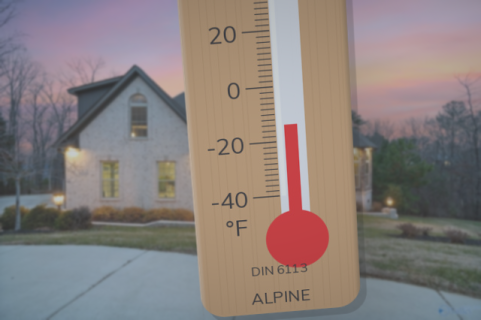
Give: -14 °F
